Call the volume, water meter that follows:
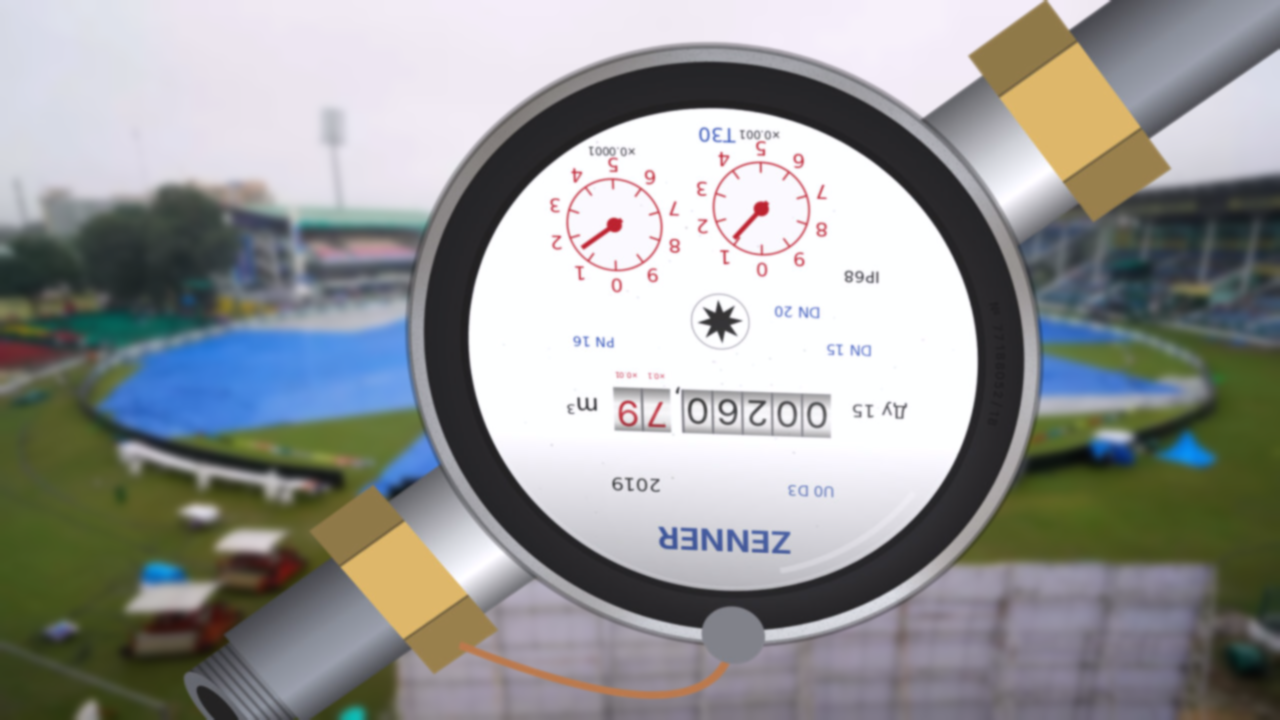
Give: 260.7911 m³
